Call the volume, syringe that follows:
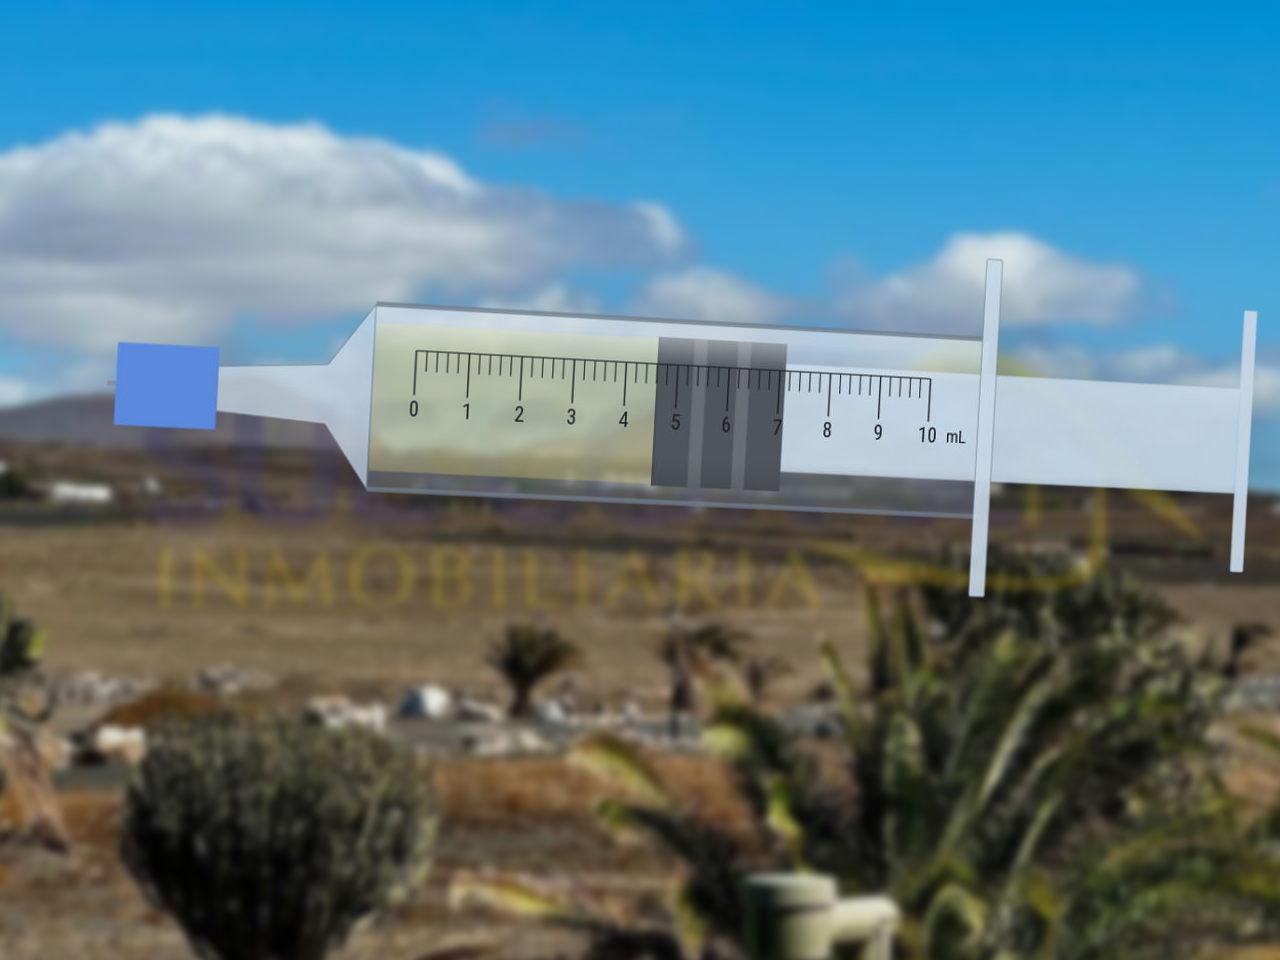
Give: 4.6 mL
